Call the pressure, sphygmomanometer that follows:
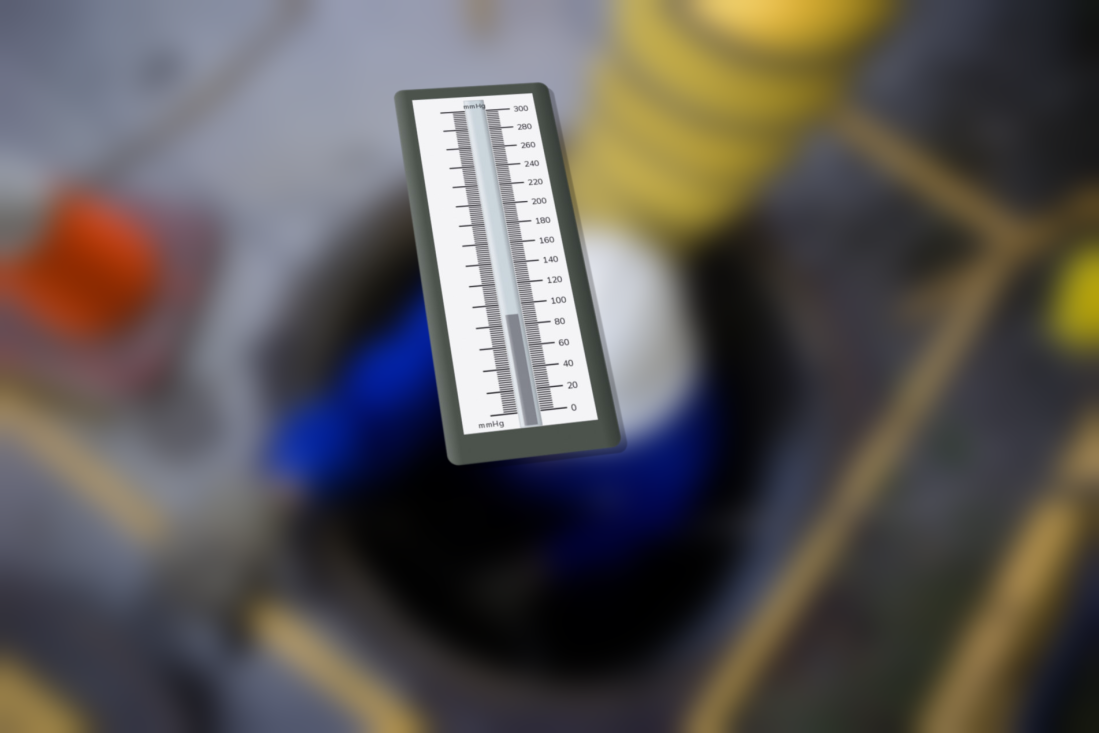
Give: 90 mmHg
